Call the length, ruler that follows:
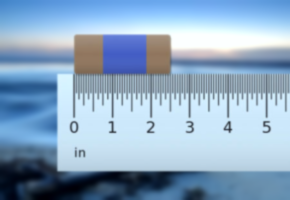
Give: 2.5 in
